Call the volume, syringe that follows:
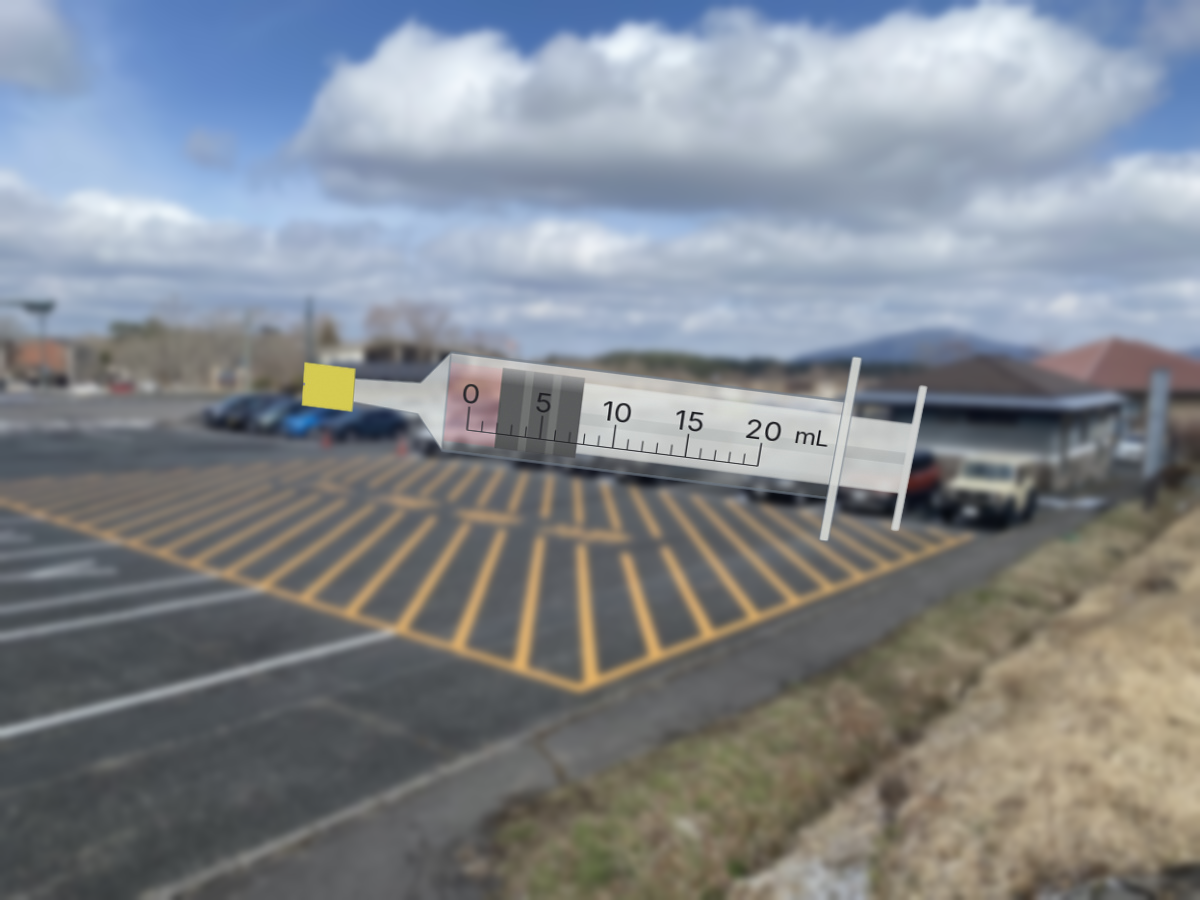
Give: 2 mL
